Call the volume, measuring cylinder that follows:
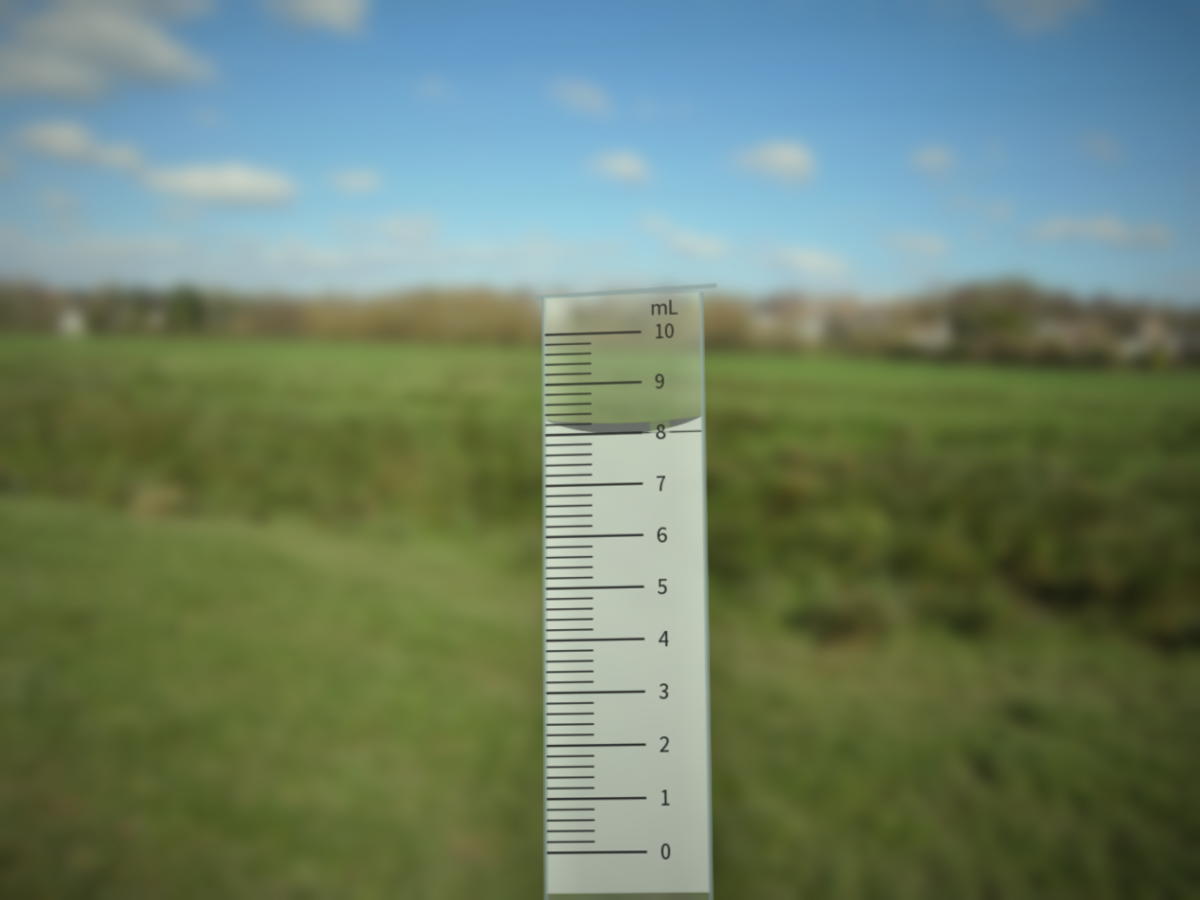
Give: 8 mL
